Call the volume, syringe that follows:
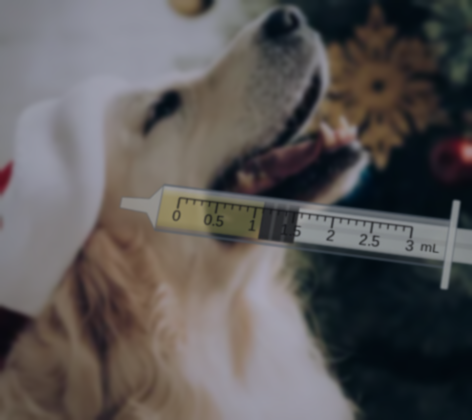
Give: 1.1 mL
